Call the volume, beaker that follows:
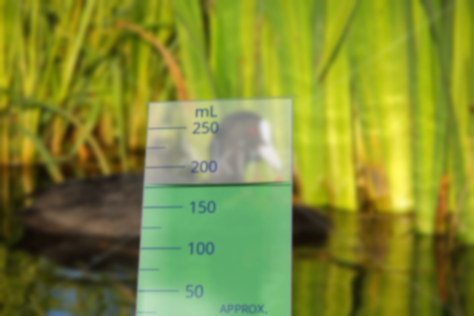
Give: 175 mL
